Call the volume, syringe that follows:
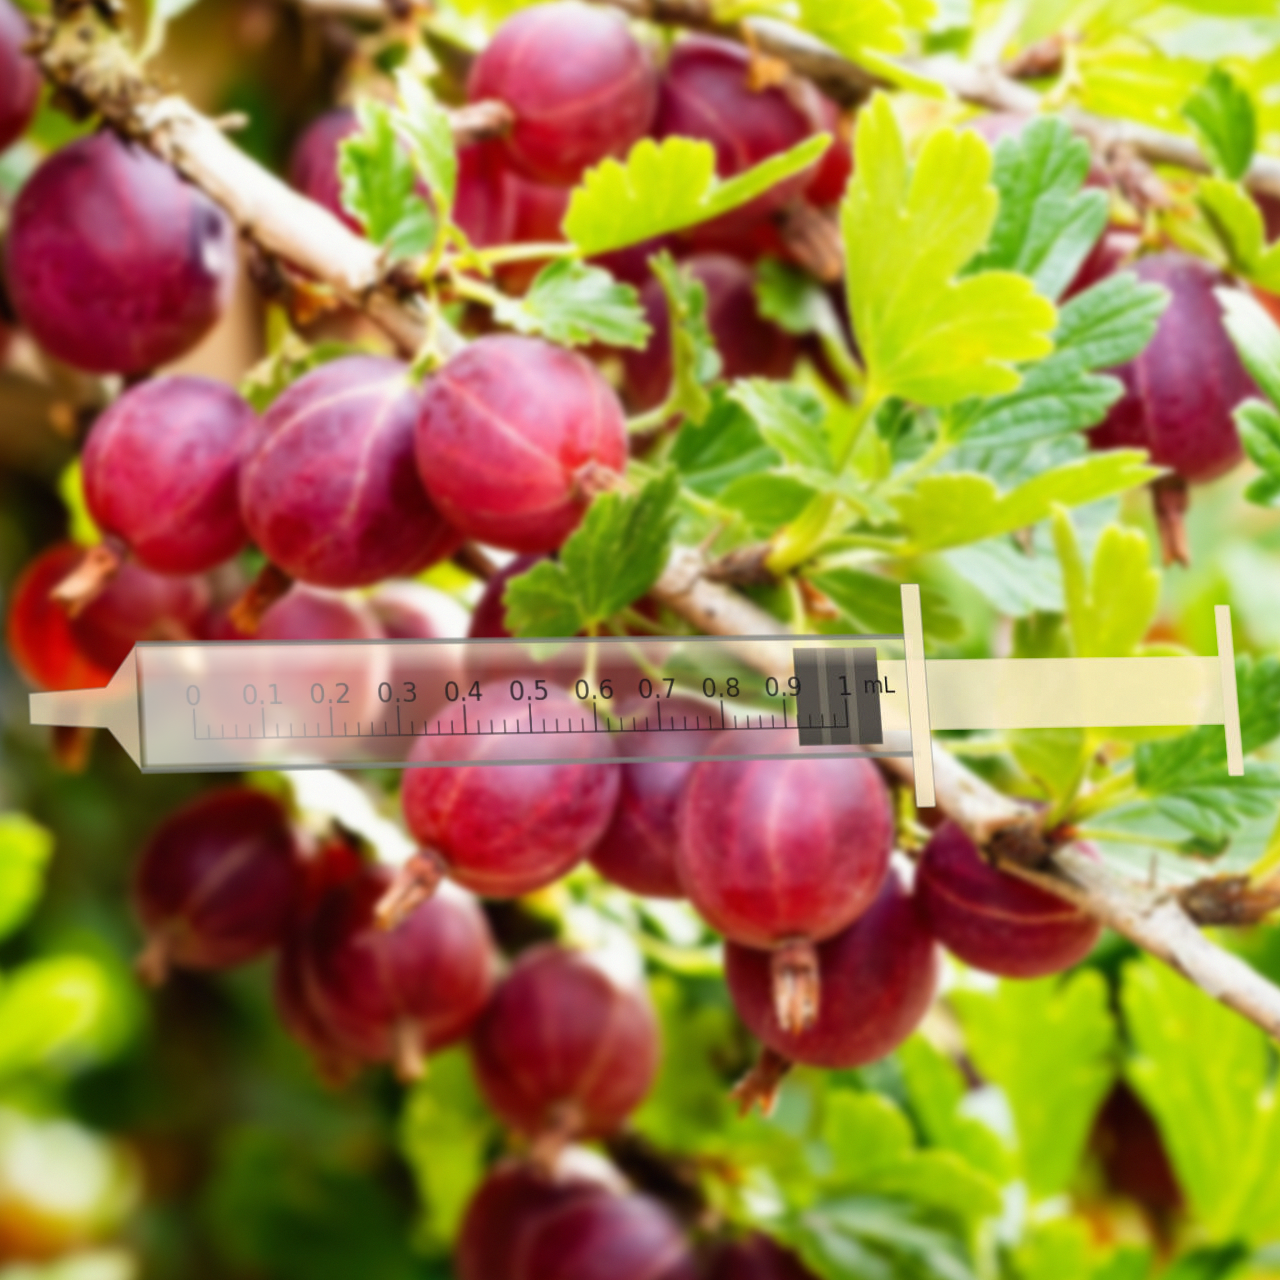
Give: 0.92 mL
